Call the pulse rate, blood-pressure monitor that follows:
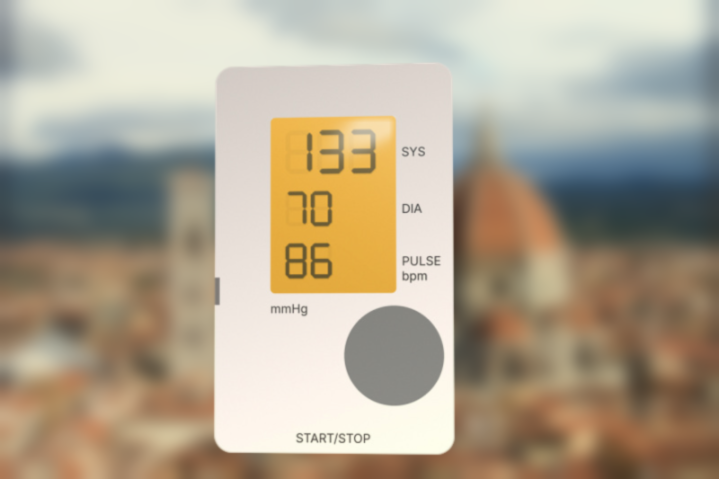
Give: 86 bpm
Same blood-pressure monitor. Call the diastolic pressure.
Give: 70 mmHg
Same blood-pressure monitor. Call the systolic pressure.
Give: 133 mmHg
